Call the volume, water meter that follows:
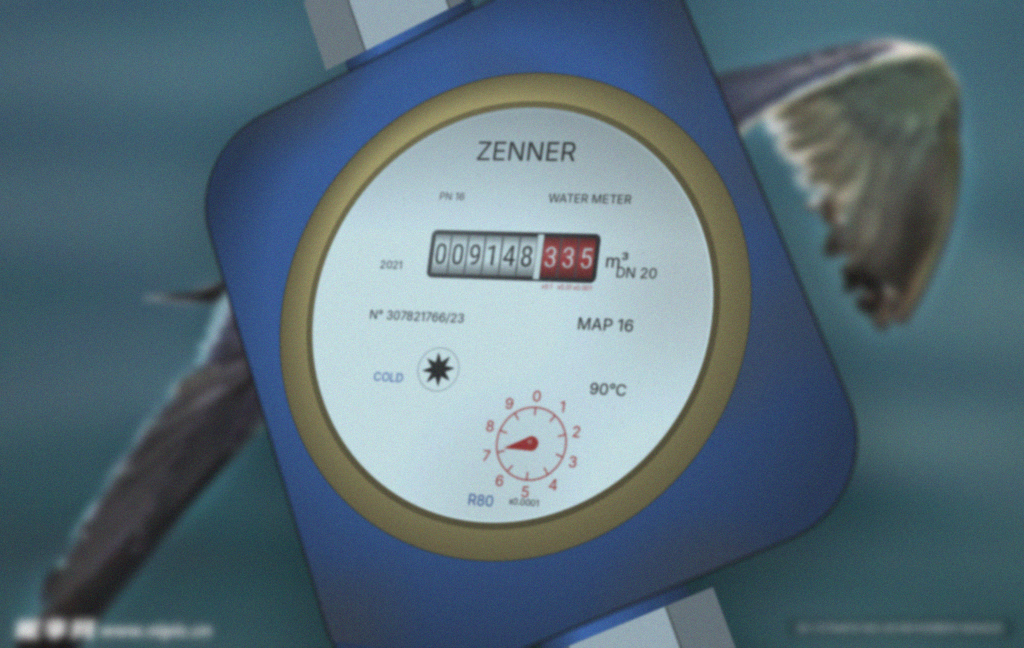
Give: 9148.3357 m³
